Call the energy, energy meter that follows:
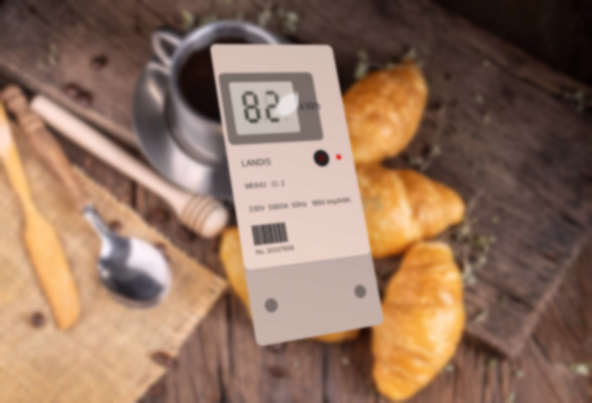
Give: 82 kWh
